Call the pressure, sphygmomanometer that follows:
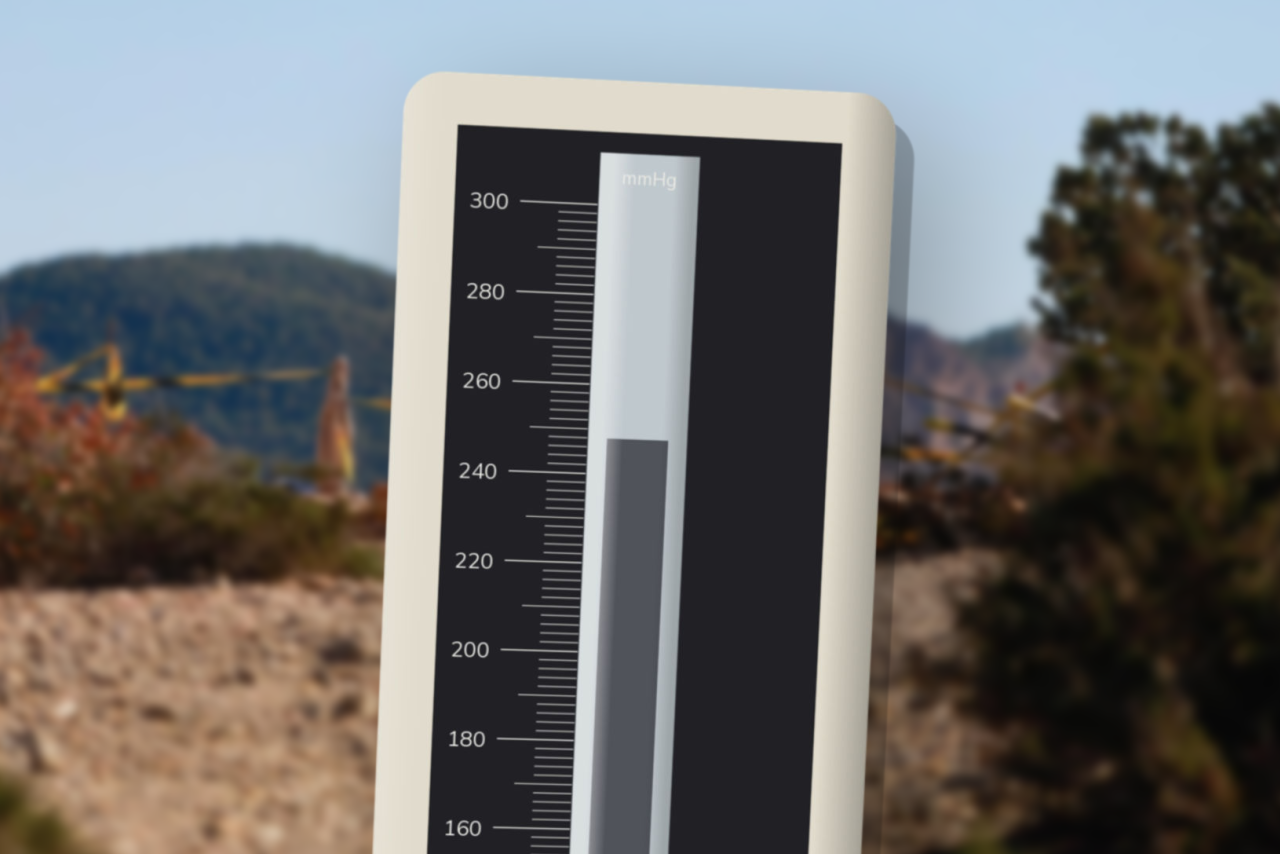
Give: 248 mmHg
